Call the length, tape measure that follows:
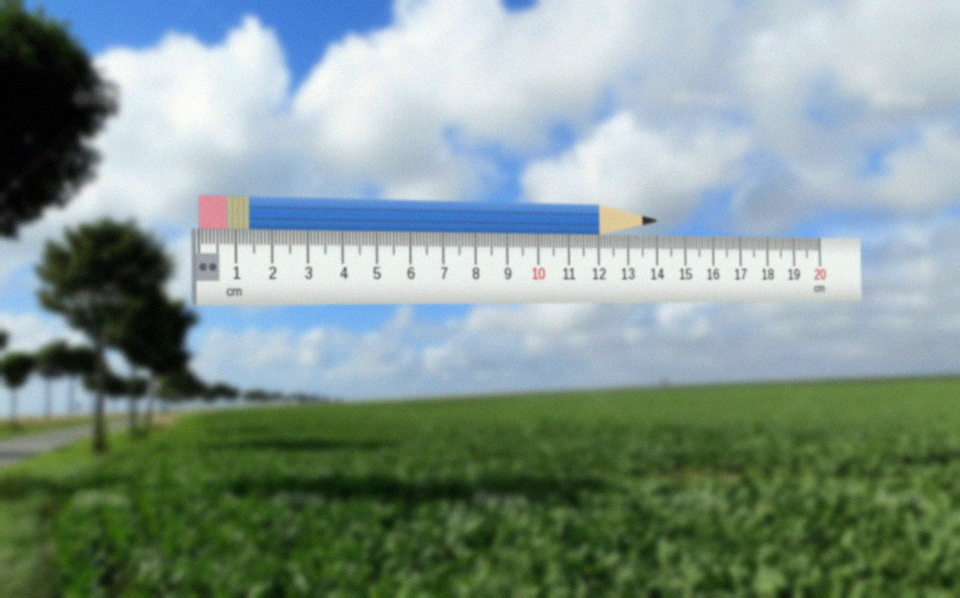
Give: 14 cm
